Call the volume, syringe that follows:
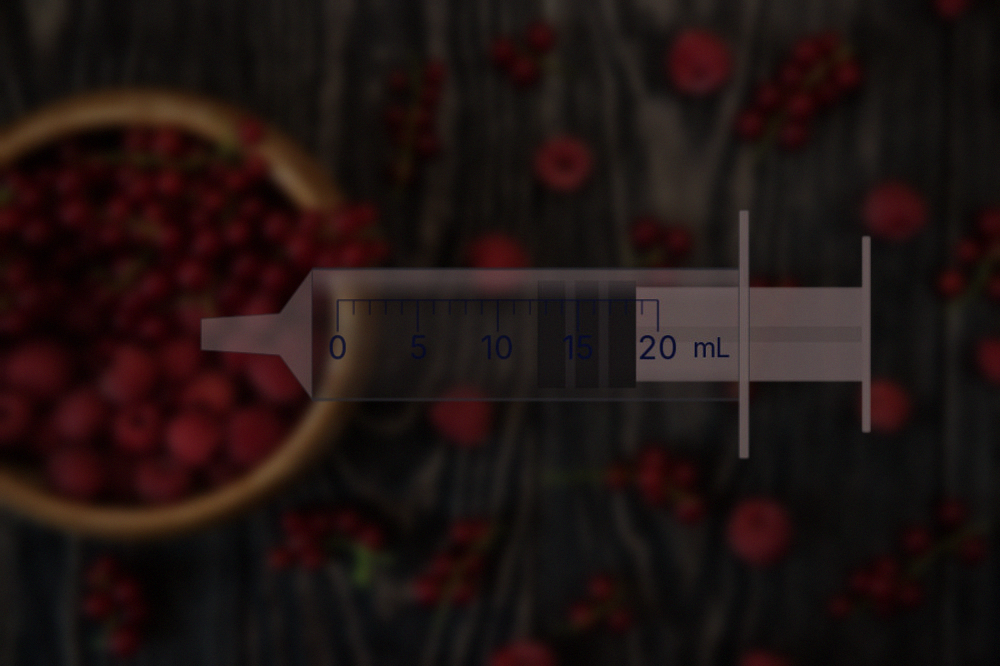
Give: 12.5 mL
